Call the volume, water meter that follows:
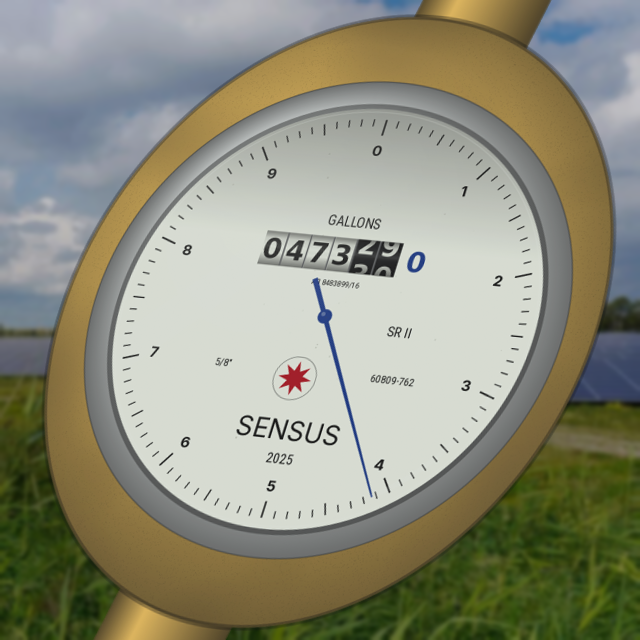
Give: 473294.1 gal
